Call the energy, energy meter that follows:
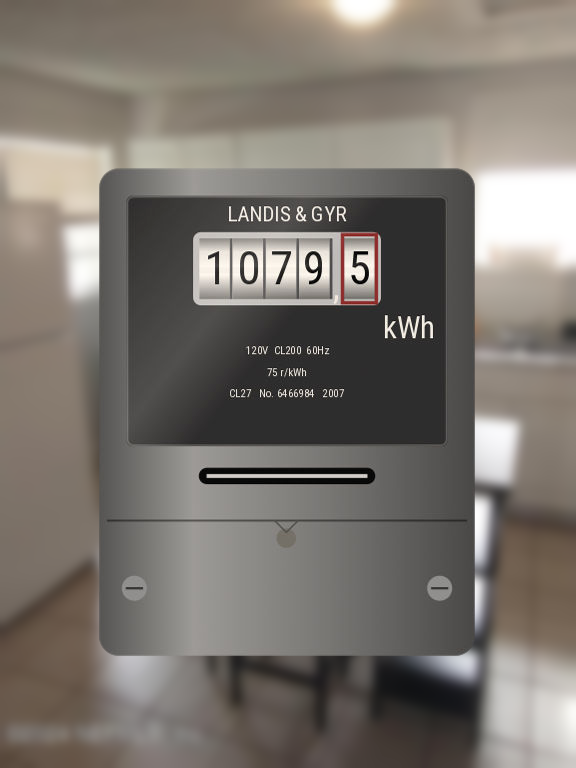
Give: 1079.5 kWh
